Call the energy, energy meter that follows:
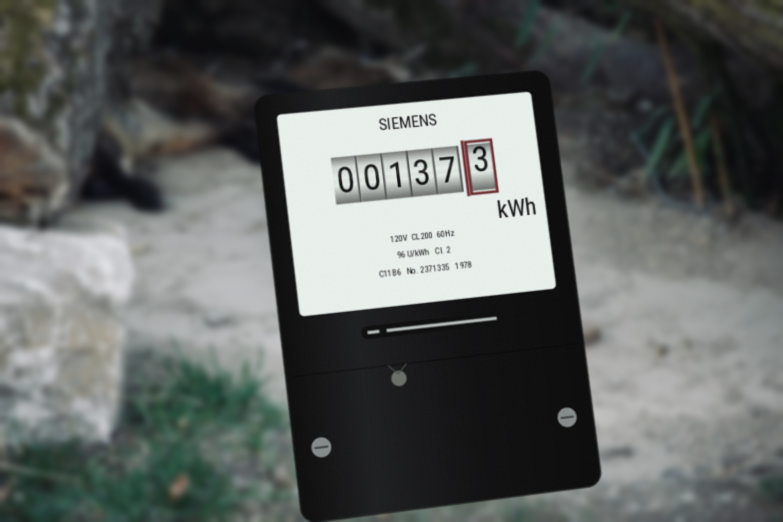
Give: 137.3 kWh
